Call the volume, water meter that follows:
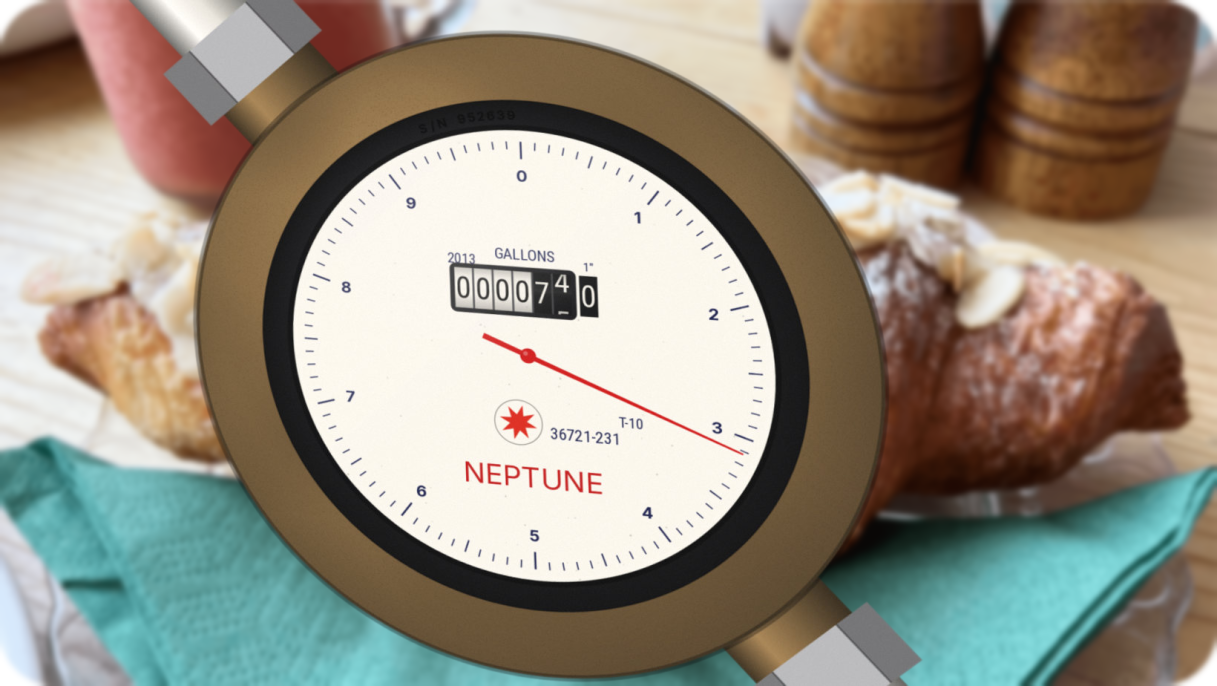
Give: 743.1 gal
